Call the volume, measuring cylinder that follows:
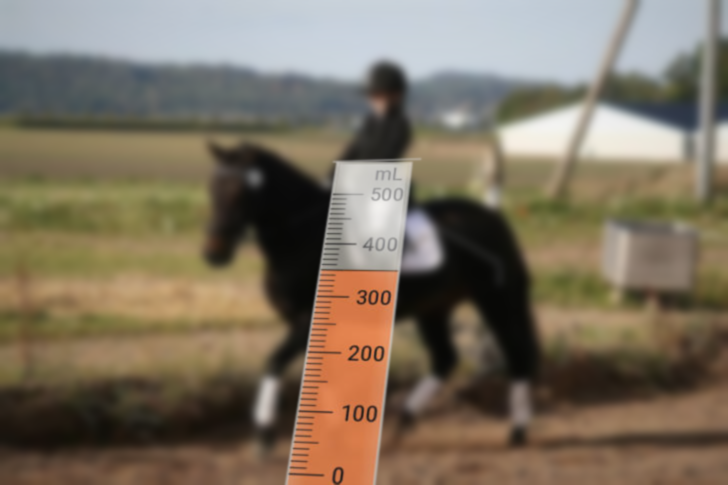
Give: 350 mL
